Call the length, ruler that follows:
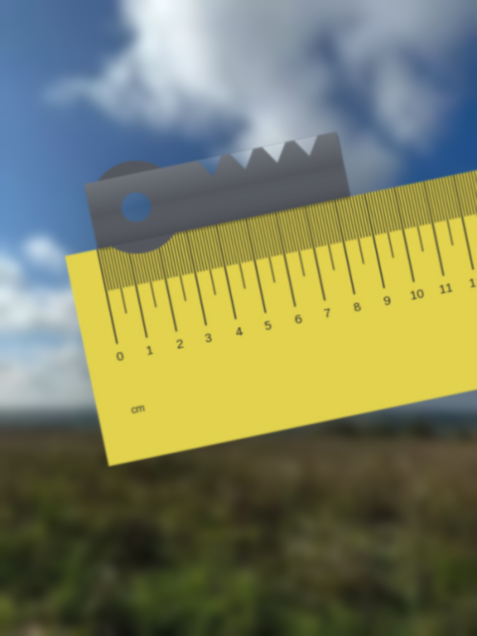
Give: 8.5 cm
